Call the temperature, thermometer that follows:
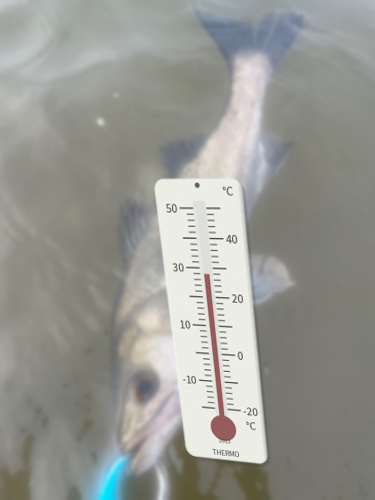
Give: 28 °C
